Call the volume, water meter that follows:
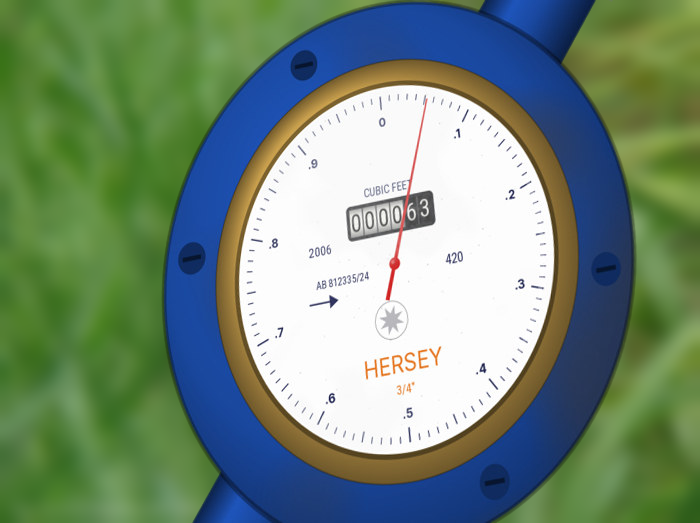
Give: 63.05 ft³
